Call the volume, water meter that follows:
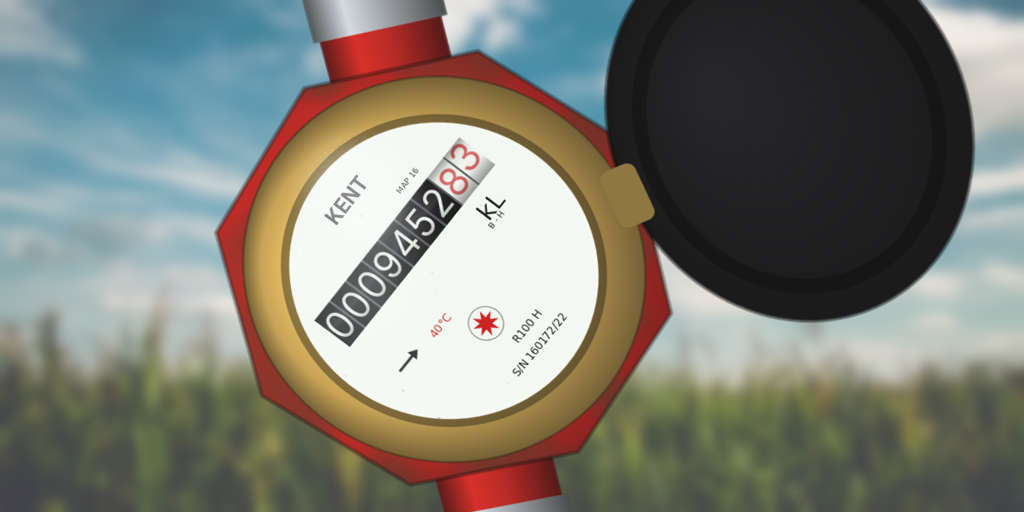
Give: 9452.83 kL
